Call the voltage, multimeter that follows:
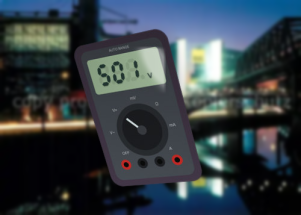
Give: 501 V
